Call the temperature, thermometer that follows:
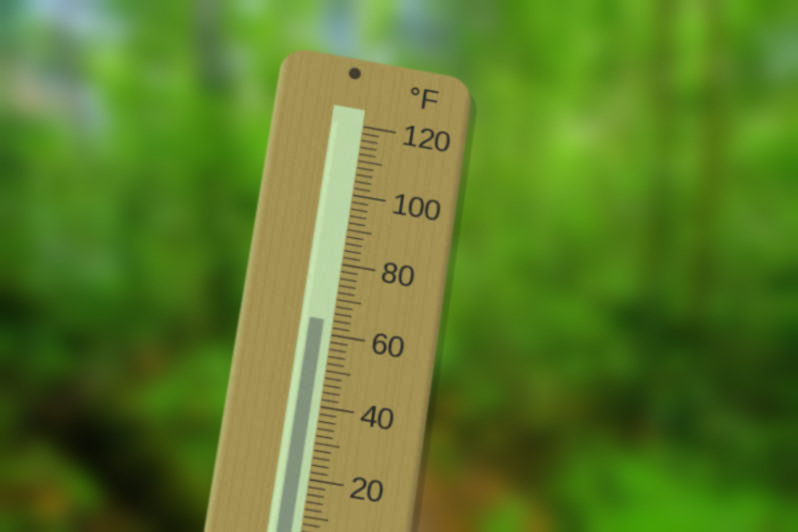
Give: 64 °F
